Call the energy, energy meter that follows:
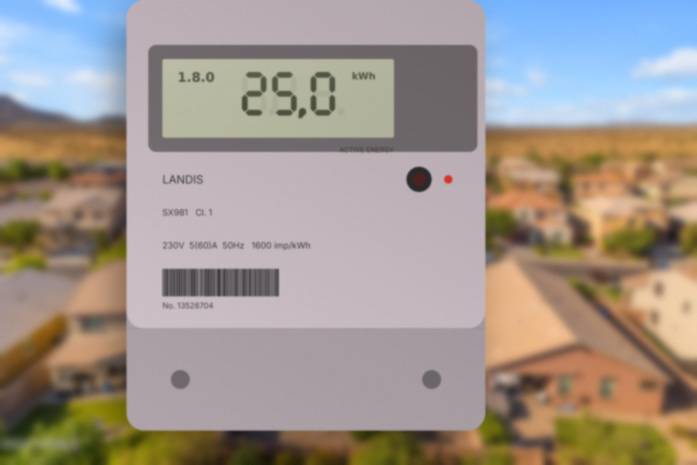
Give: 25.0 kWh
